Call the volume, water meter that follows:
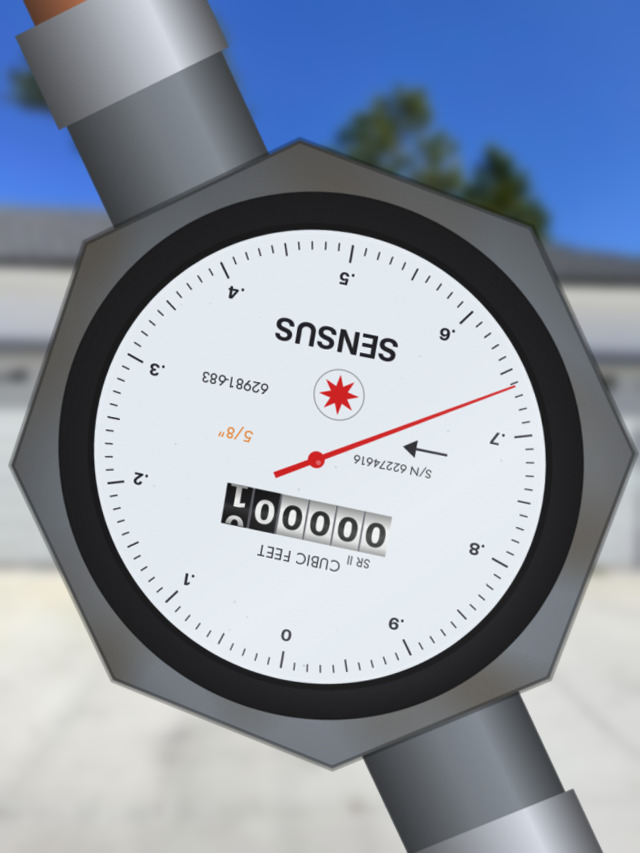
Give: 0.66 ft³
